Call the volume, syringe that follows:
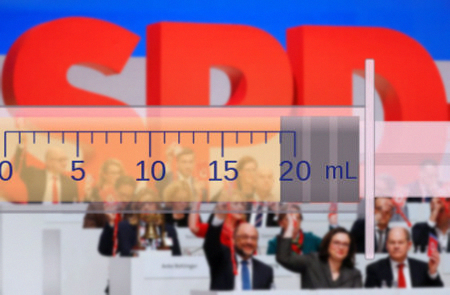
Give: 19 mL
